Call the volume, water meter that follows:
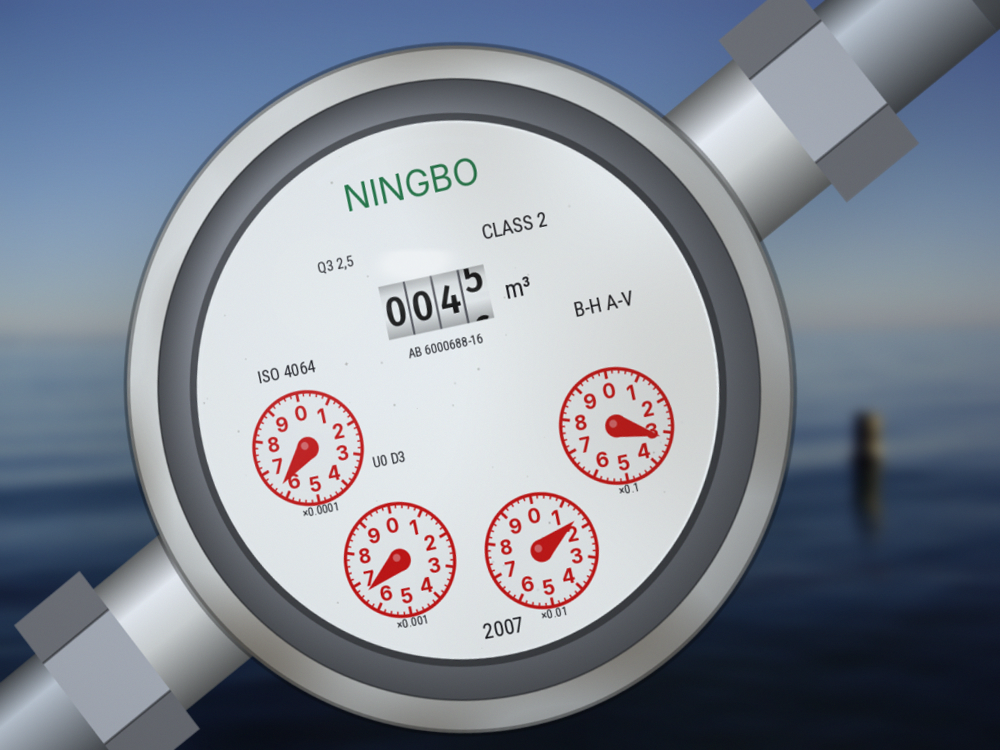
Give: 45.3166 m³
